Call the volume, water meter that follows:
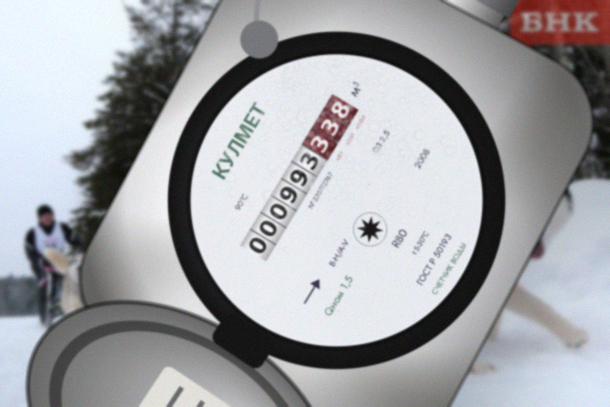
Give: 993.338 m³
